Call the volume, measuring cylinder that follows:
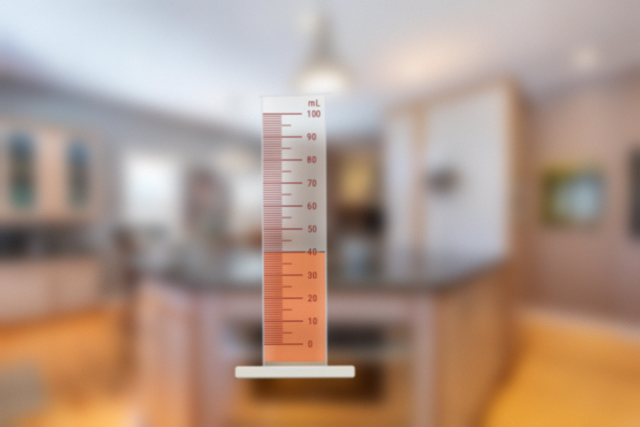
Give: 40 mL
